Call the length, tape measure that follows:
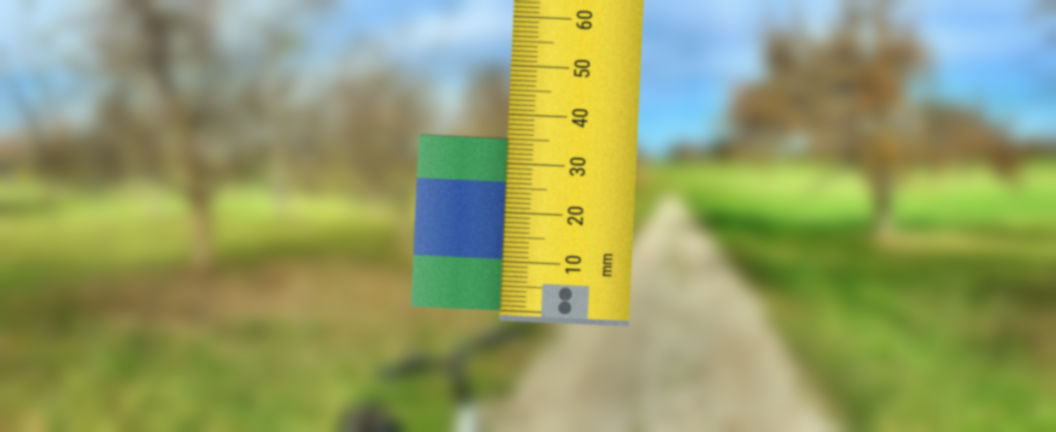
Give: 35 mm
